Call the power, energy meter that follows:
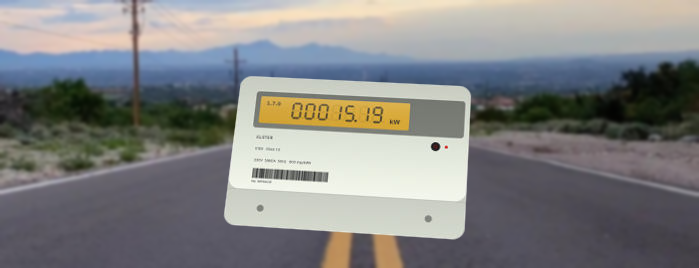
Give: 15.19 kW
